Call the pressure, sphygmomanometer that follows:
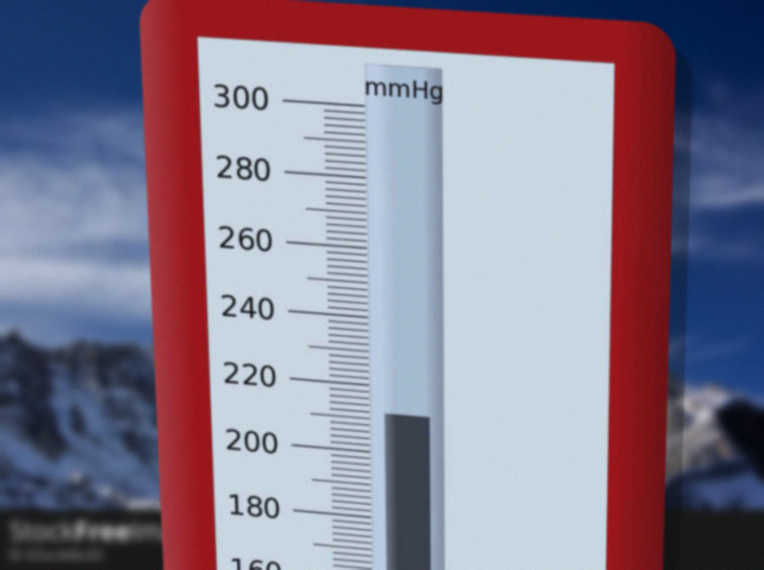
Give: 212 mmHg
